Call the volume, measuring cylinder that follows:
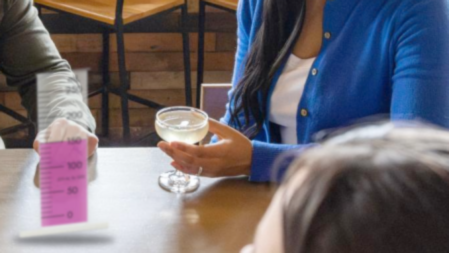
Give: 150 mL
